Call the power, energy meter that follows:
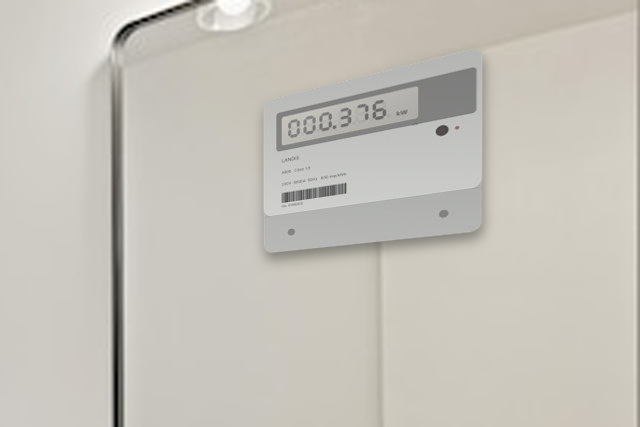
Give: 0.376 kW
